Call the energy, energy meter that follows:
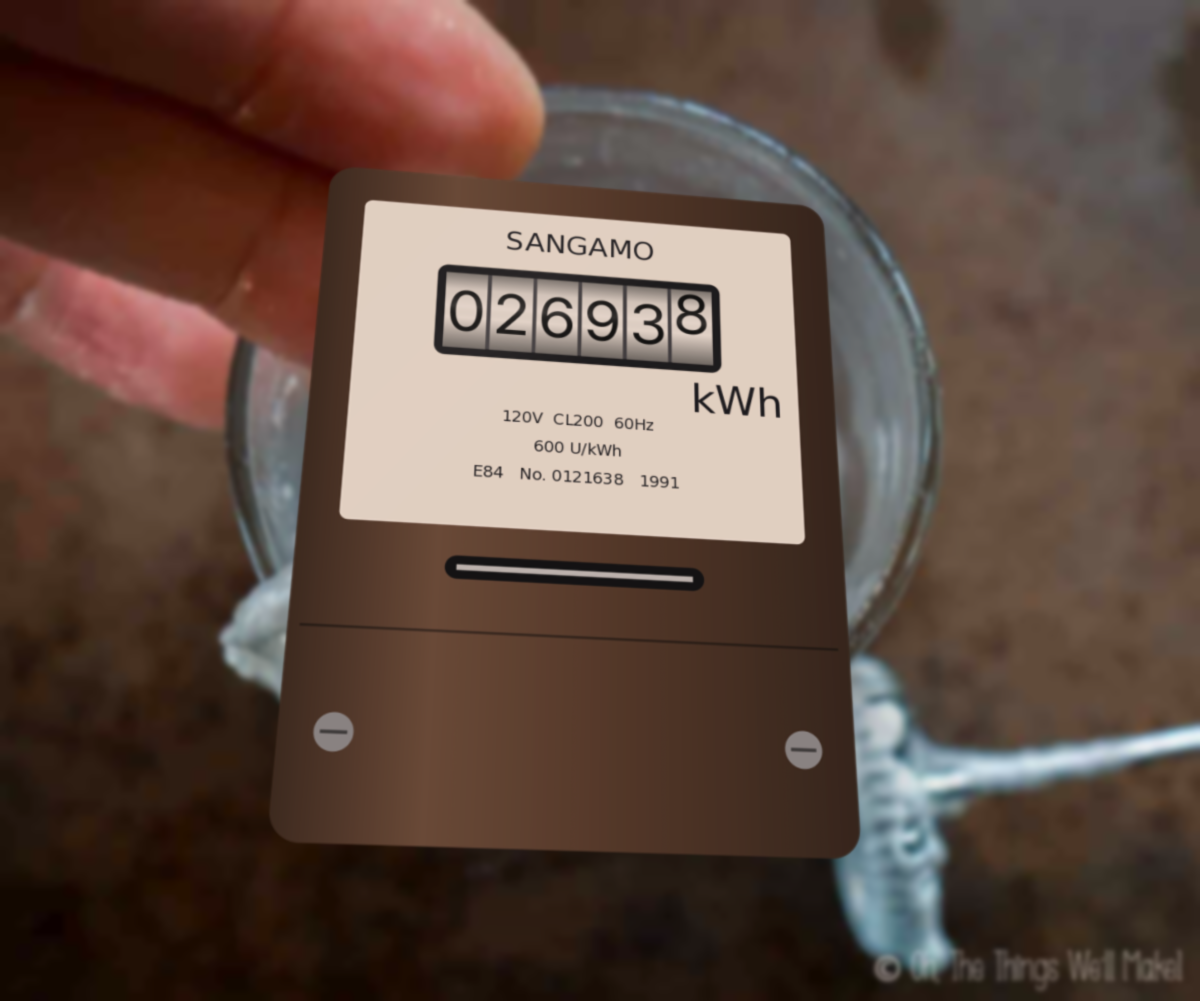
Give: 26938 kWh
